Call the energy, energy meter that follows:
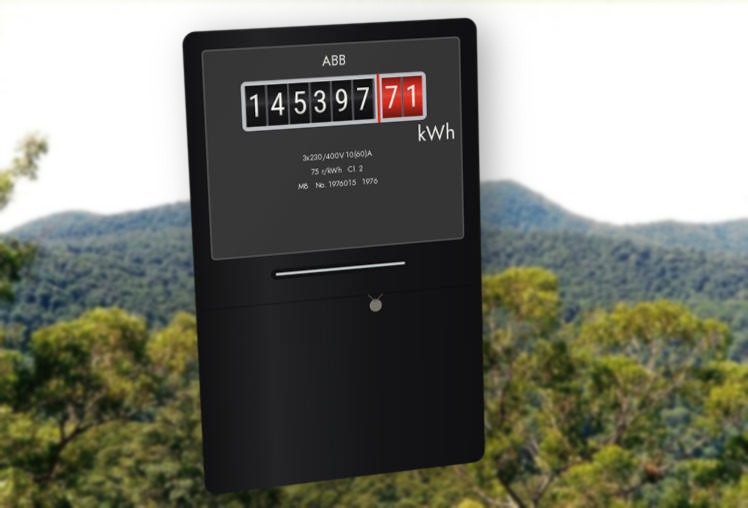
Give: 145397.71 kWh
